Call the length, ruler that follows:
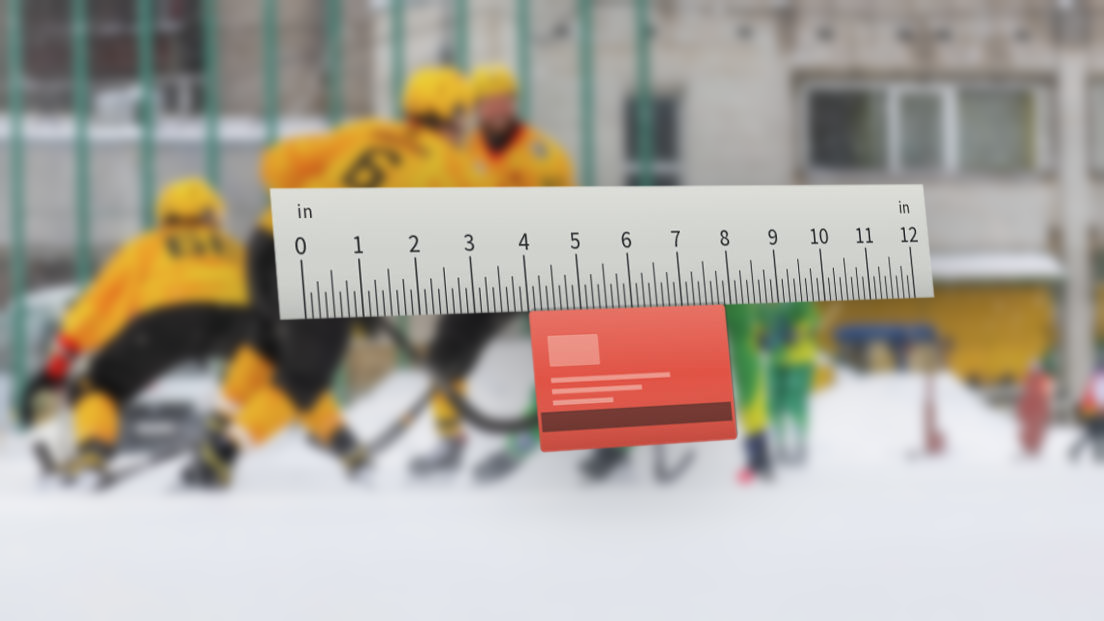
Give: 3.875 in
